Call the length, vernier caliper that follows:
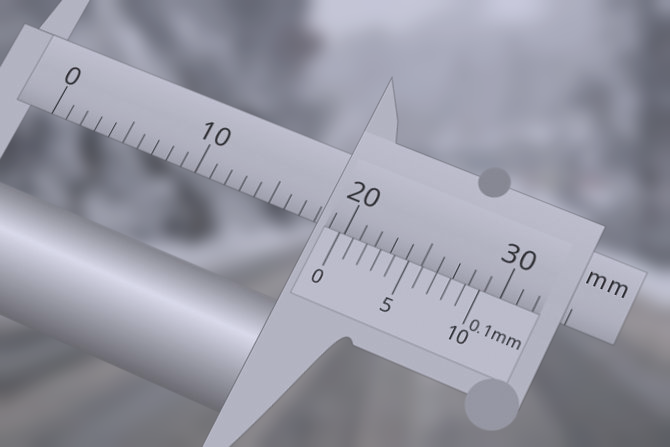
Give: 19.7 mm
